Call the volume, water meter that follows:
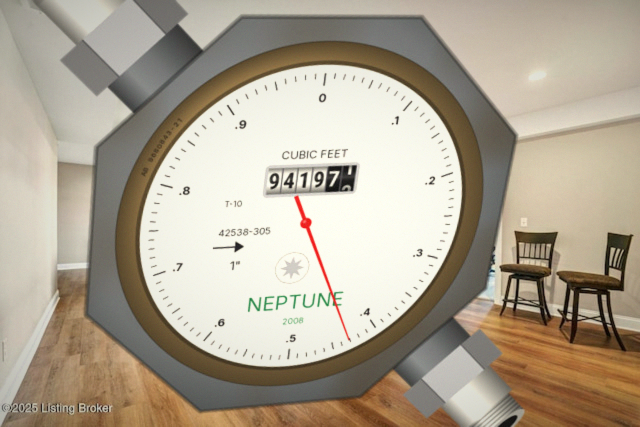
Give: 941971.43 ft³
